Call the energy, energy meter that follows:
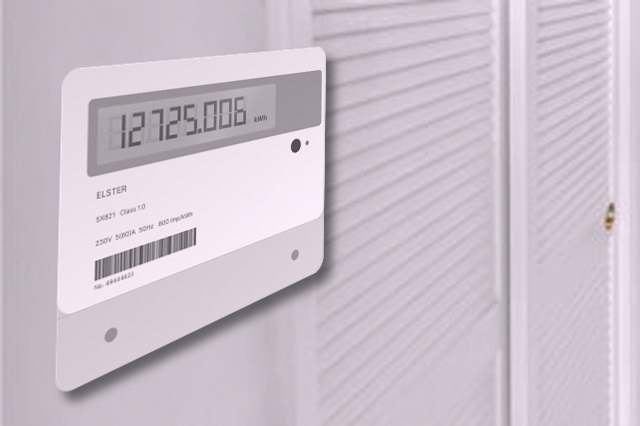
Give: 12725.006 kWh
